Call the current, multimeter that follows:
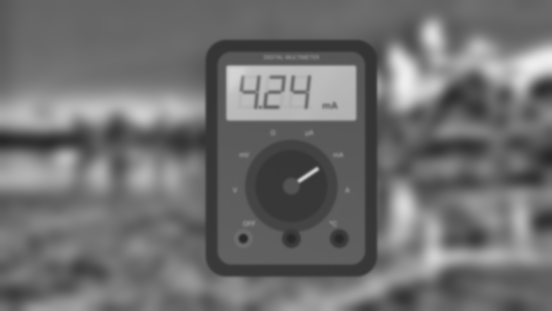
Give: 4.24 mA
